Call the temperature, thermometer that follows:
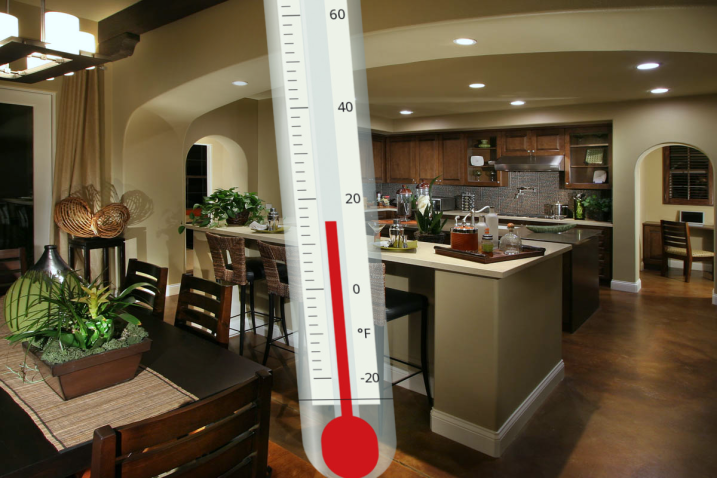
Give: 15 °F
